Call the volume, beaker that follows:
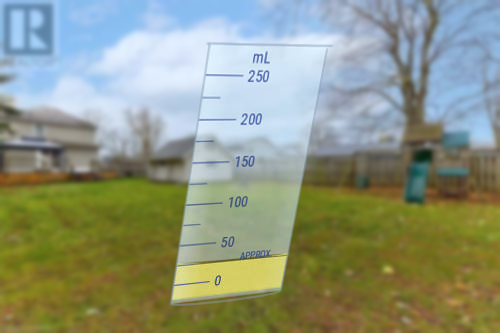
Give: 25 mL
